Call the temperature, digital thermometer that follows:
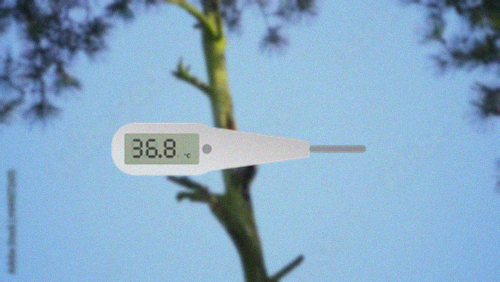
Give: 36.8 °C
